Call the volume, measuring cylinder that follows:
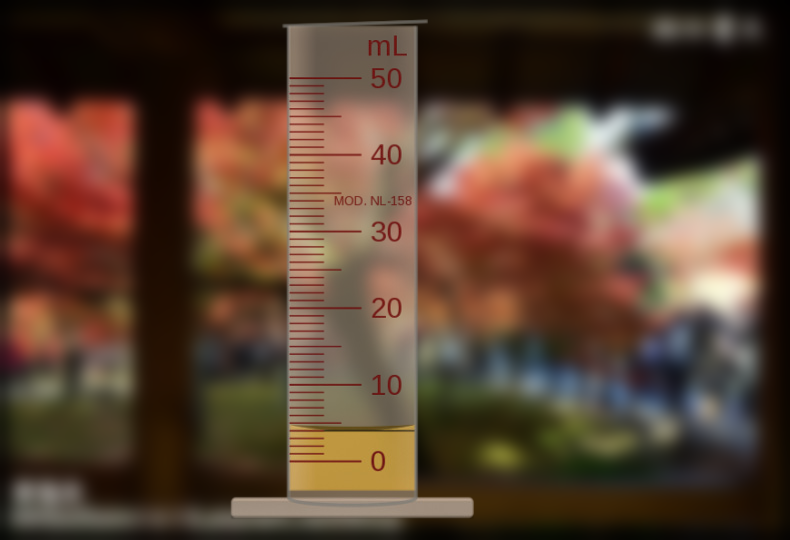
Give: 4 mL
